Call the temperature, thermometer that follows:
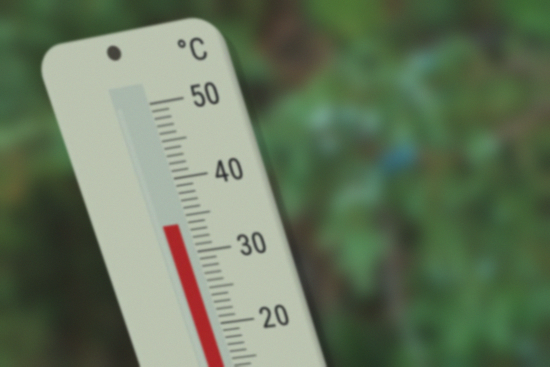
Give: 34 °C
